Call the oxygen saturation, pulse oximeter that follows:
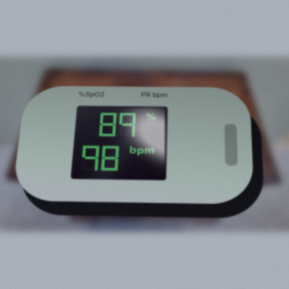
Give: 89 %
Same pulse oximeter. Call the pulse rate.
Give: 98 bpm
